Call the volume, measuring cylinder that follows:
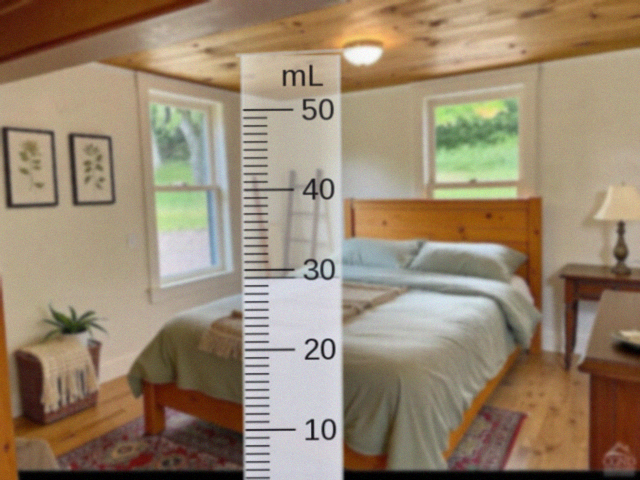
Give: 29 mL
